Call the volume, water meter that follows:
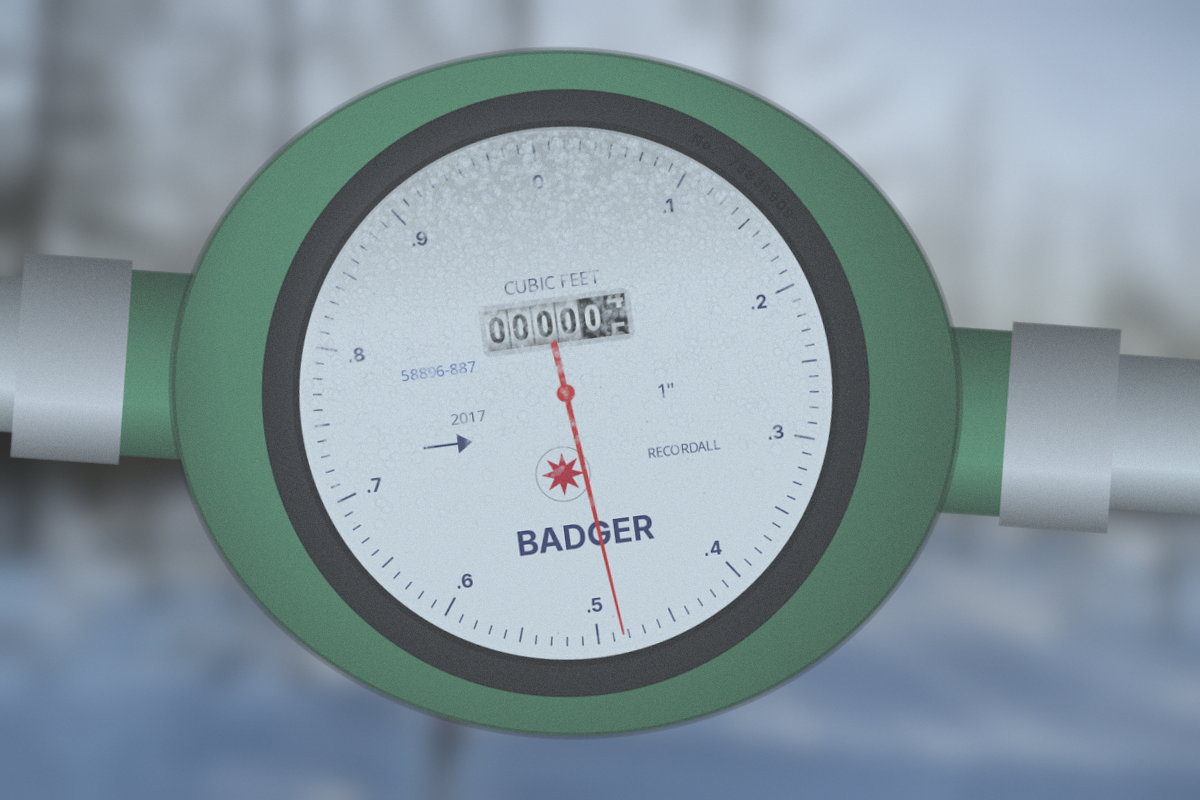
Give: 4.48 ft³
